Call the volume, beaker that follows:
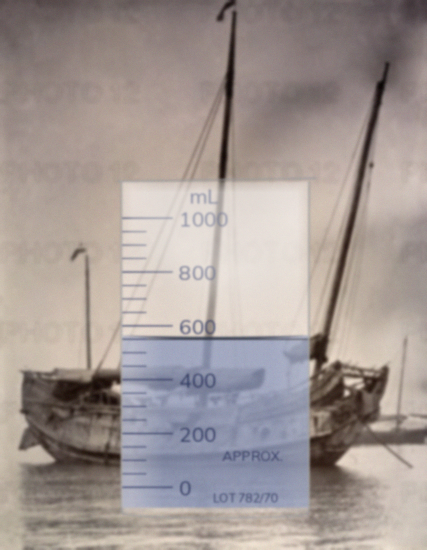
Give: 550 mL
